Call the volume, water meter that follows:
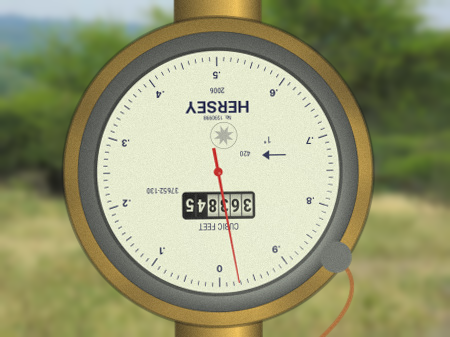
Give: 363844.97 ft³
